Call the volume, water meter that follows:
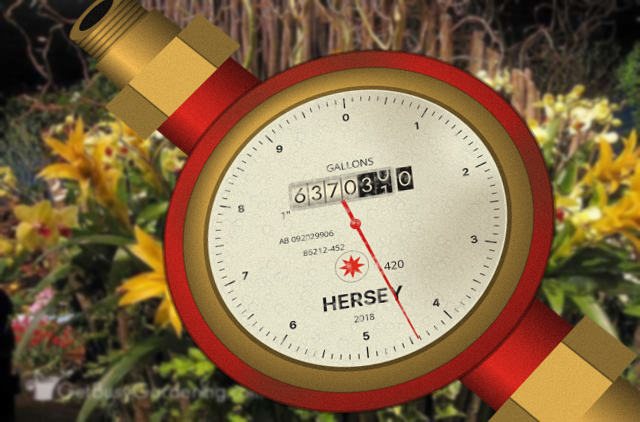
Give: 6370304.4 gal
